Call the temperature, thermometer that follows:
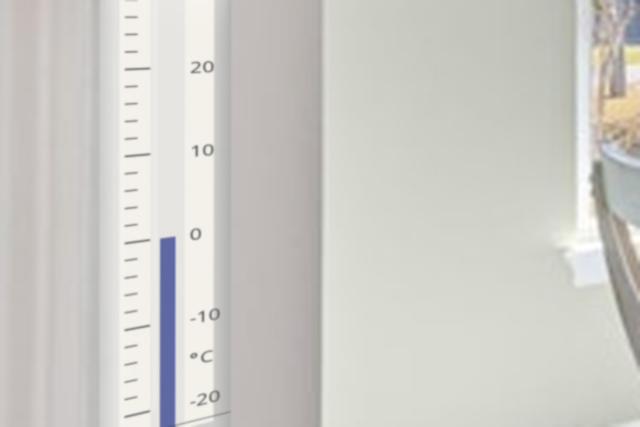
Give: 0 °C
